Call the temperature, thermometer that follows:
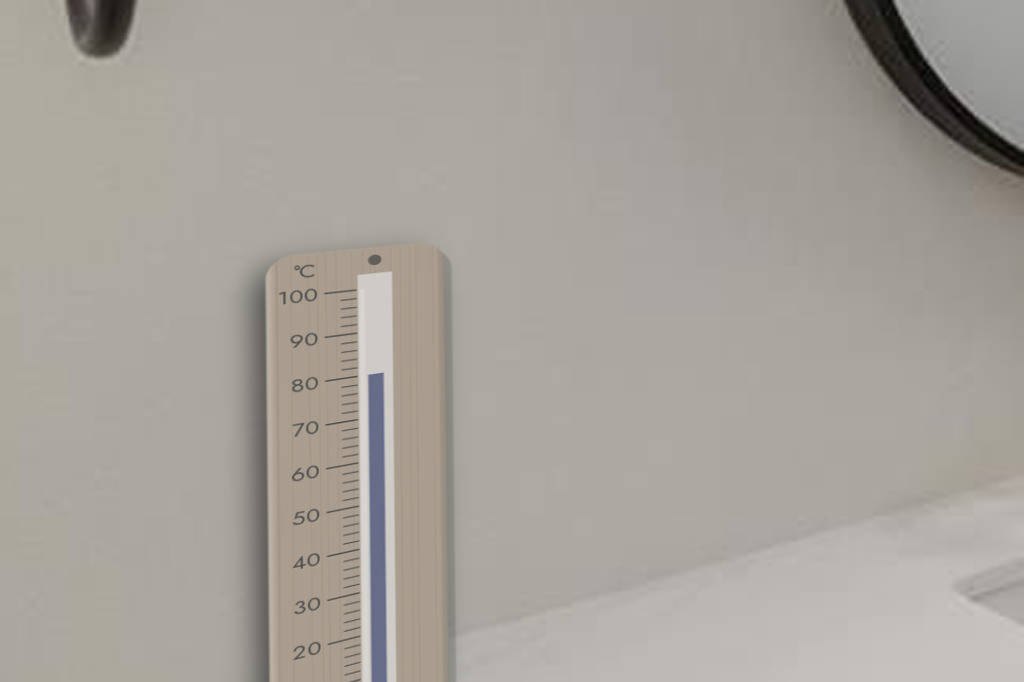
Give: 80 °C
